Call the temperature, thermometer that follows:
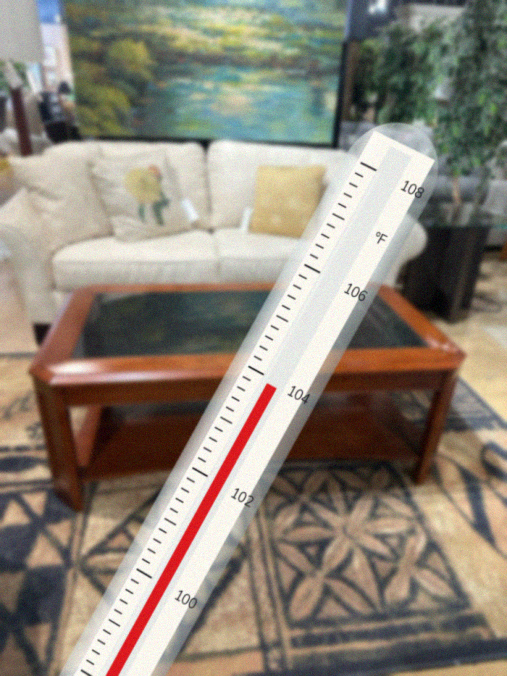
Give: 103.9 °F
